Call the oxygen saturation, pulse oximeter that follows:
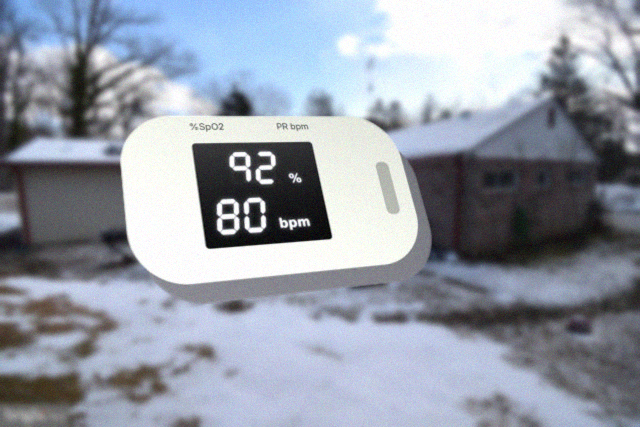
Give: 92 %
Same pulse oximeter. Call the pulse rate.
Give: 80 bpm
